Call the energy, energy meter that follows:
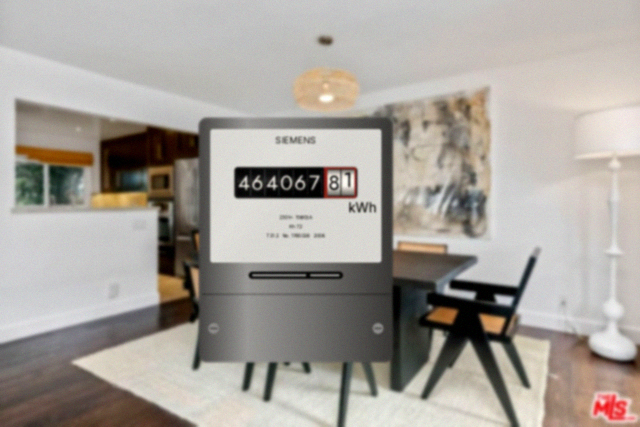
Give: 464067.81 kWh
